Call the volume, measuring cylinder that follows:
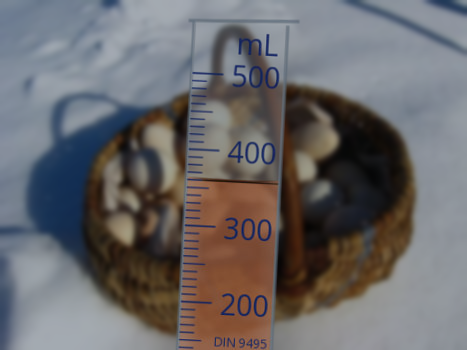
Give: 360 mL
